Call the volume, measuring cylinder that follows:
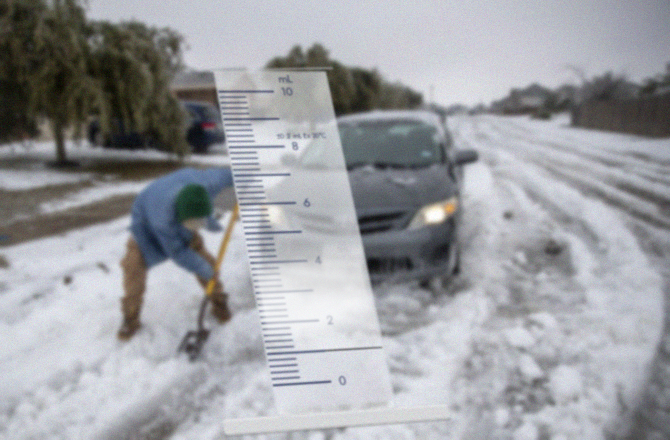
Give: 1 mL
